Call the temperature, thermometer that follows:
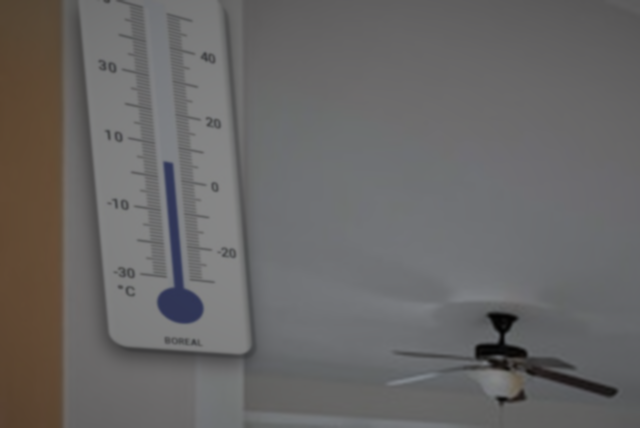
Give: 5 °C
